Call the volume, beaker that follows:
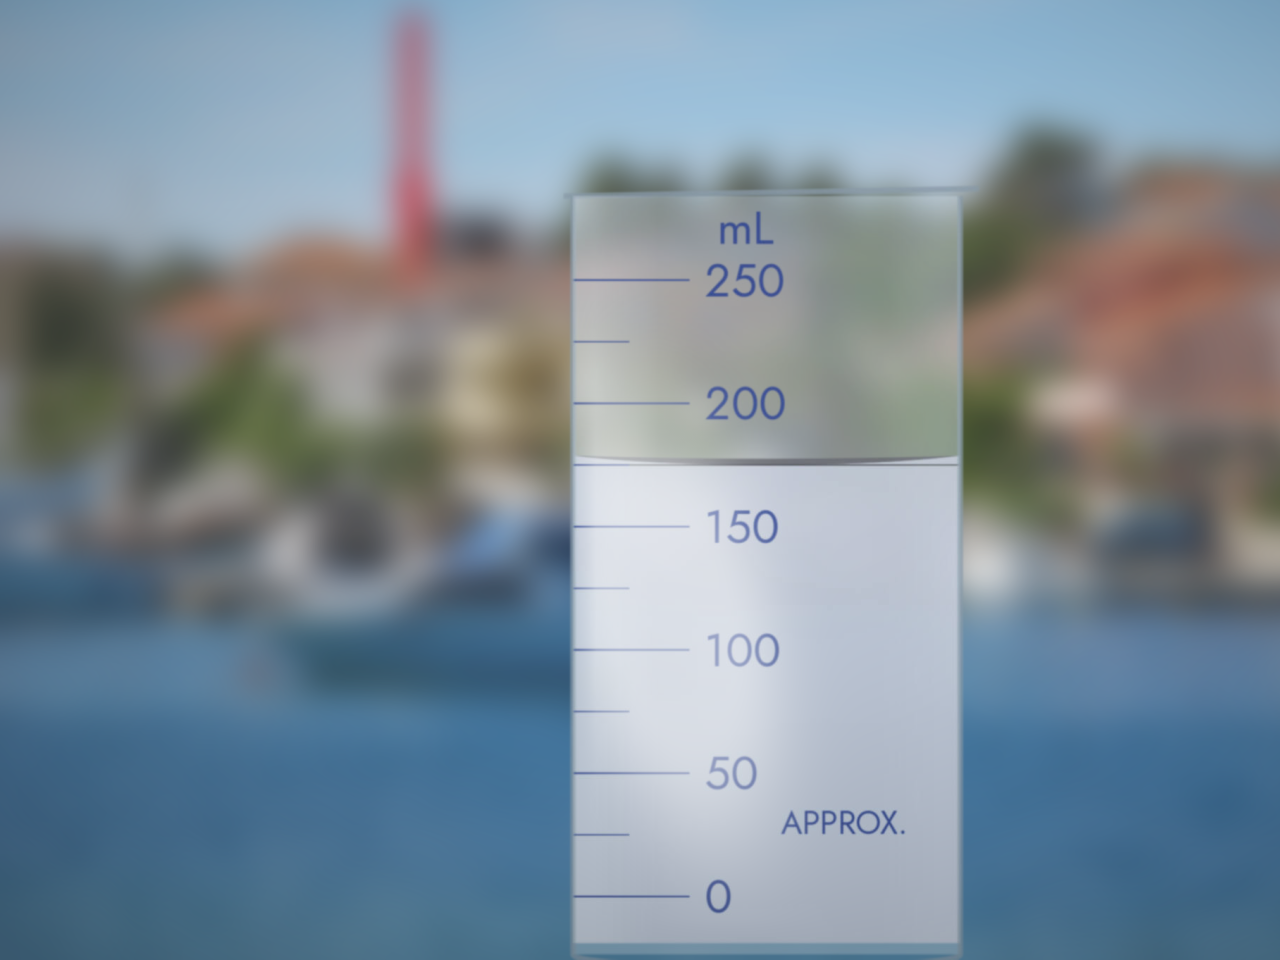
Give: 175 mL
